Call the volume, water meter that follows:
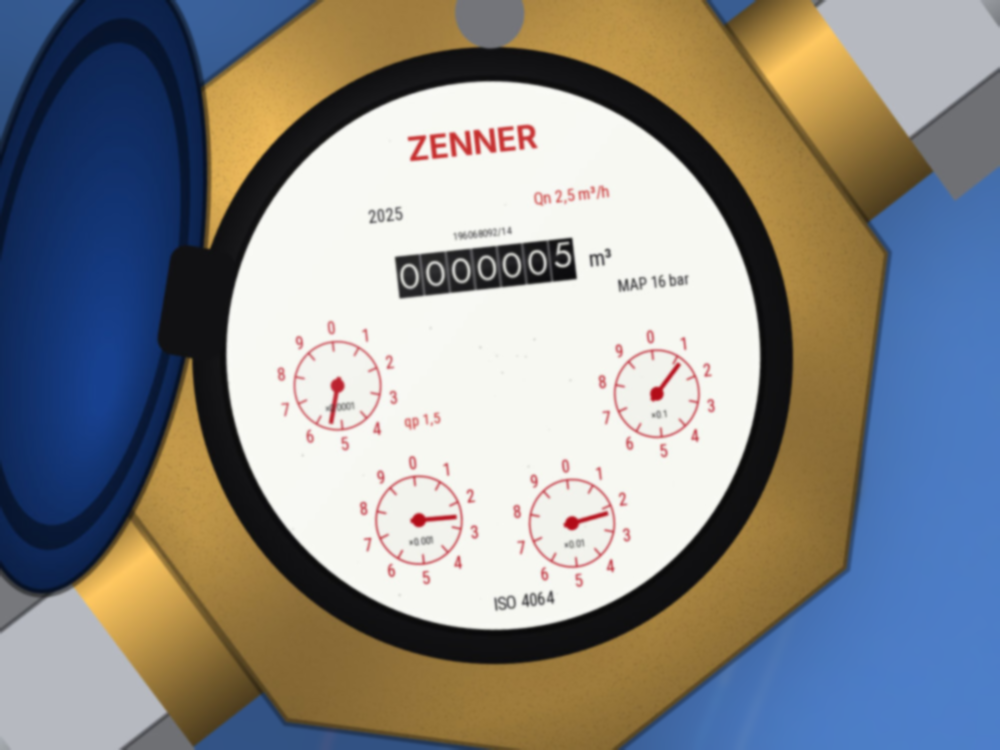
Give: 5.1225 m³
